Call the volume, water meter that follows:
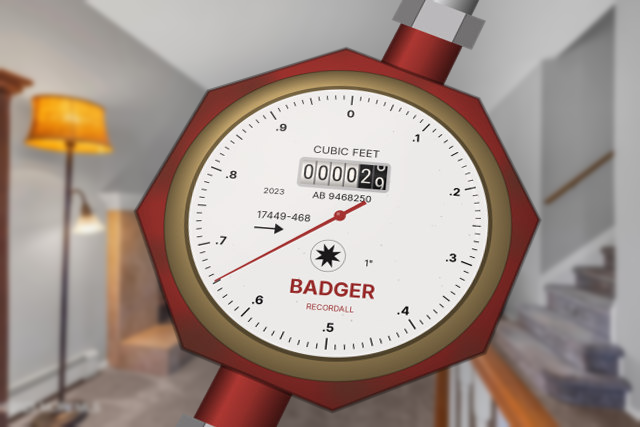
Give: 28.65 ft³
